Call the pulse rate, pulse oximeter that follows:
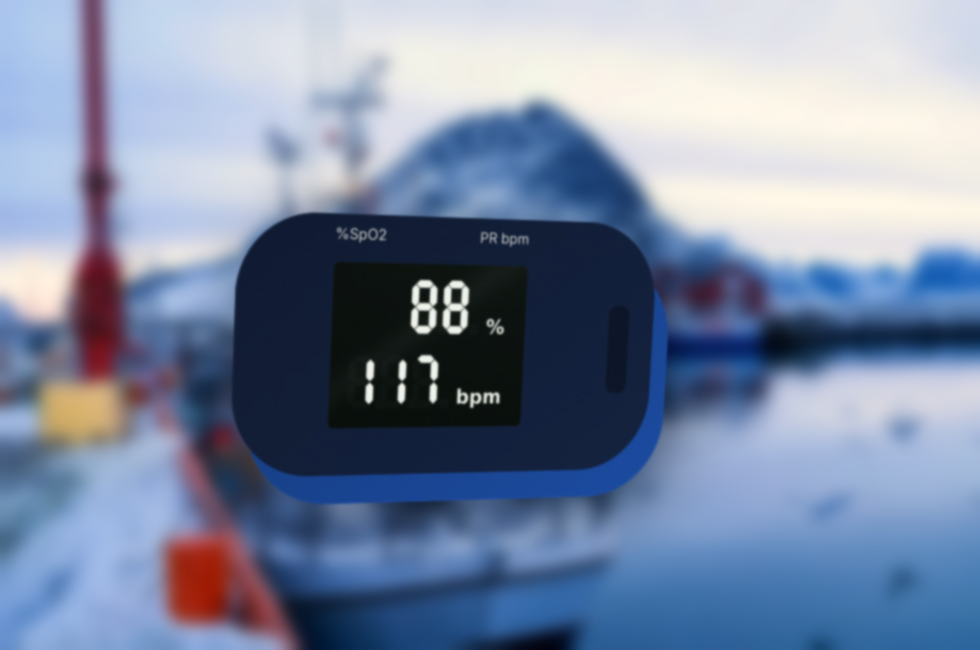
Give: 117 bpm
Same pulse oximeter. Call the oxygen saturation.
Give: 88 %
